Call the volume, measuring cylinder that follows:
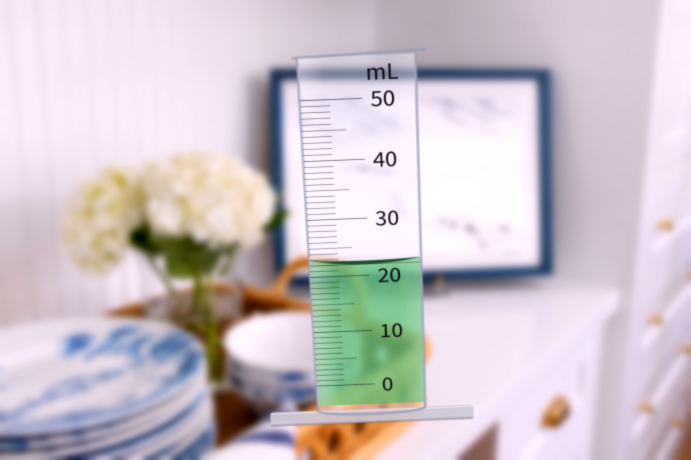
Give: 22 mL
